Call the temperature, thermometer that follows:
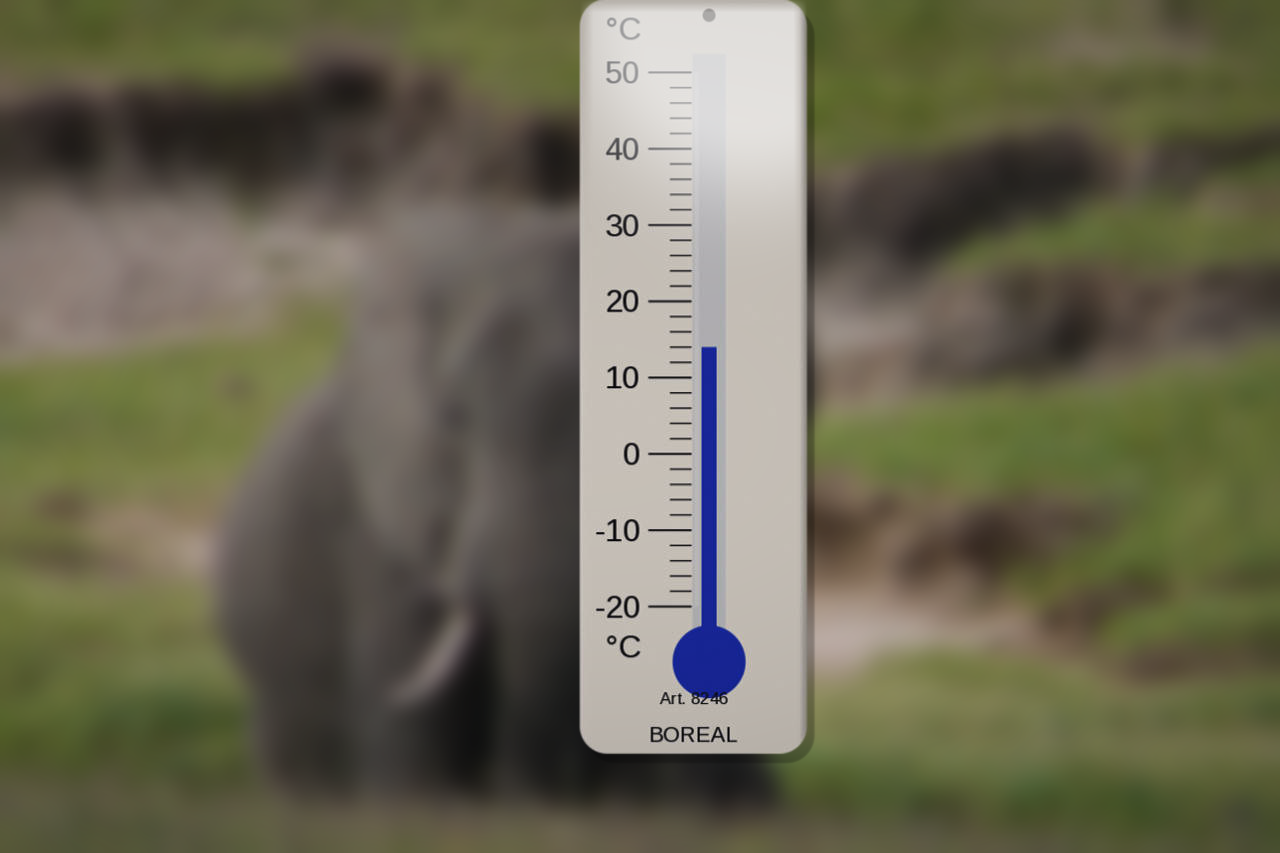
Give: 14 °C
